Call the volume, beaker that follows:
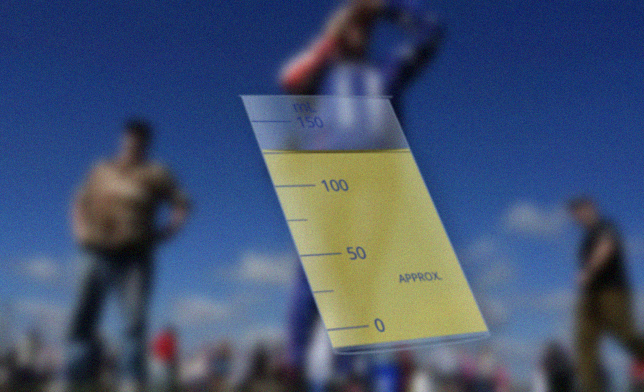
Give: 125 mL
